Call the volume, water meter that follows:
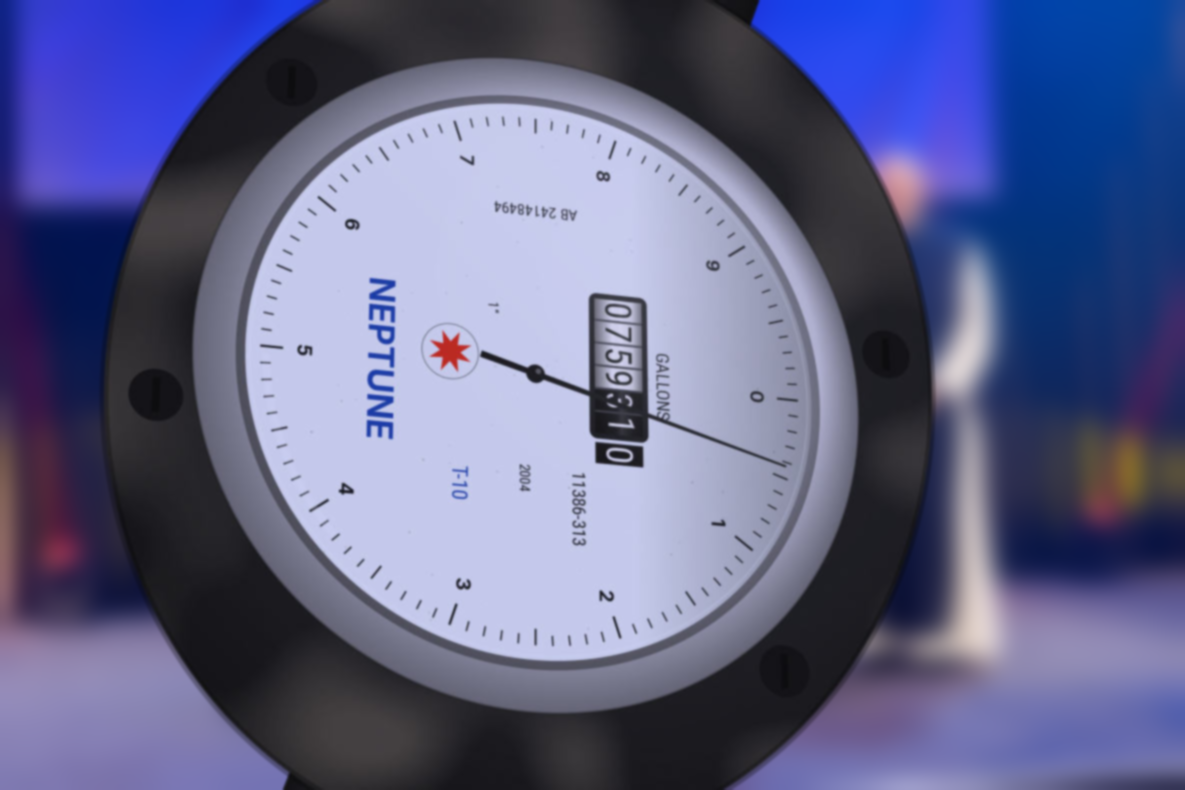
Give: 759310.4 gal
